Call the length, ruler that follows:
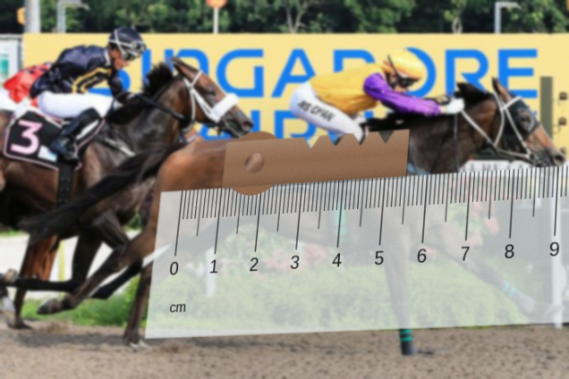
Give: 4.5 cm
